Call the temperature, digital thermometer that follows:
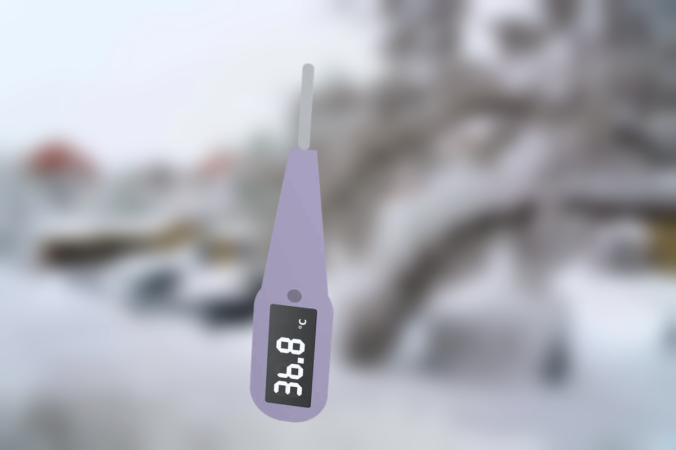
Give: 36.8 °C
